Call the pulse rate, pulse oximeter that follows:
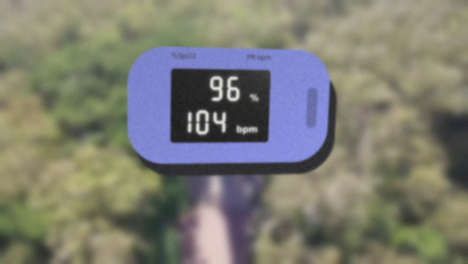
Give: 104 bpm
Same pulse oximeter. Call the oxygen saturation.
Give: 96 %
